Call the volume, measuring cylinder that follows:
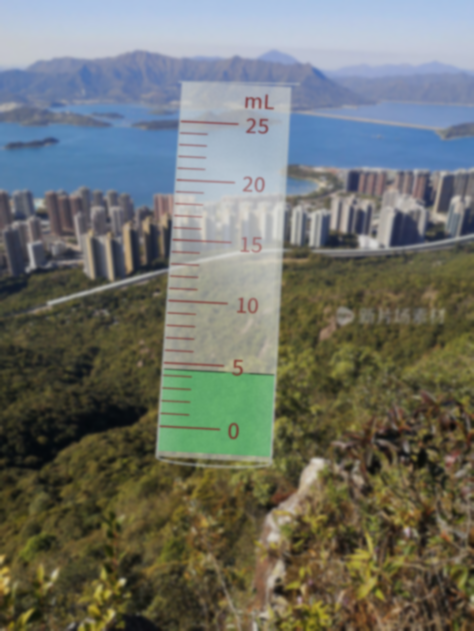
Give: 4.5 mL
